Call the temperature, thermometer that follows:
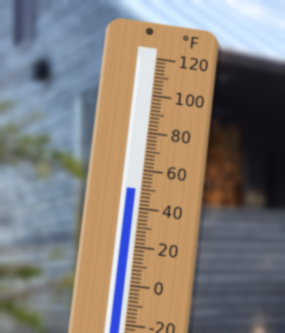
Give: 50 °F
